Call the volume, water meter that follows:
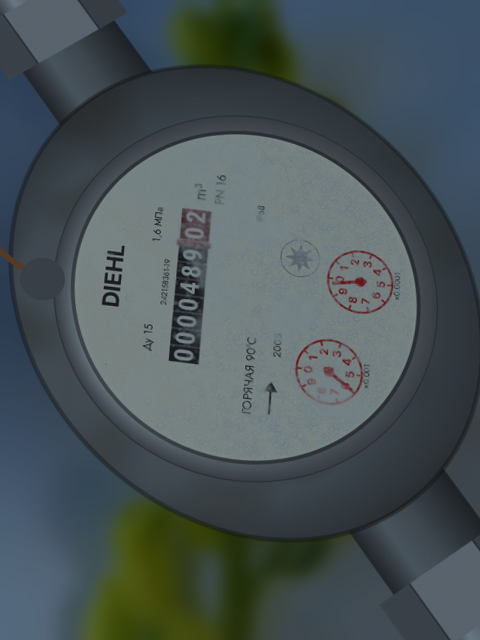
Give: 489.0259 m³
